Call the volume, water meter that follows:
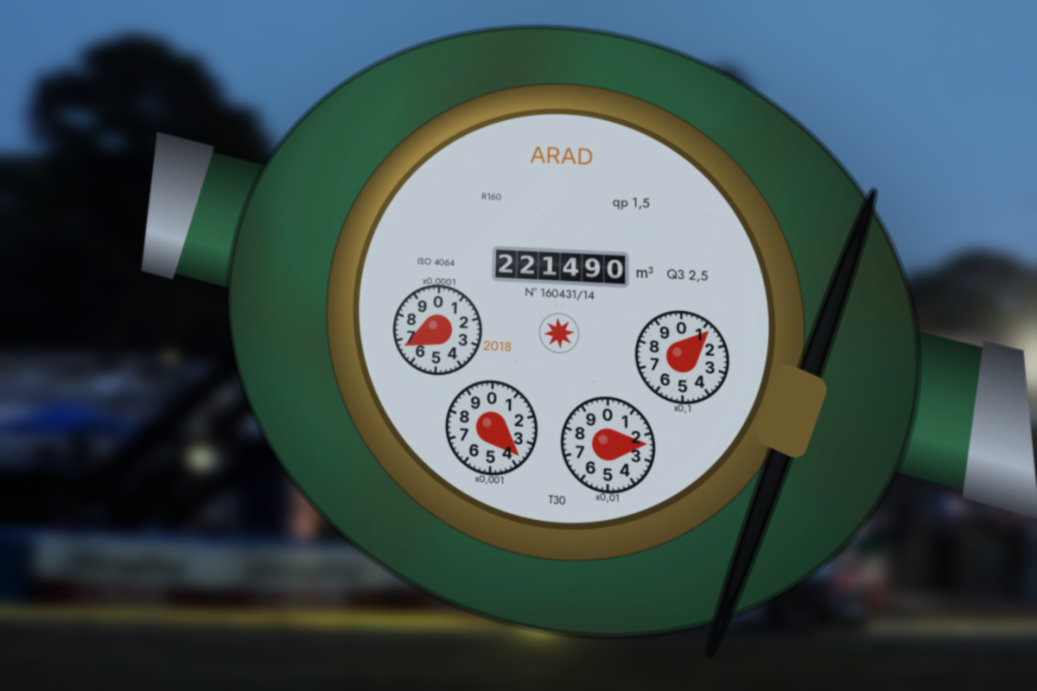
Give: 221490.1236 m³
